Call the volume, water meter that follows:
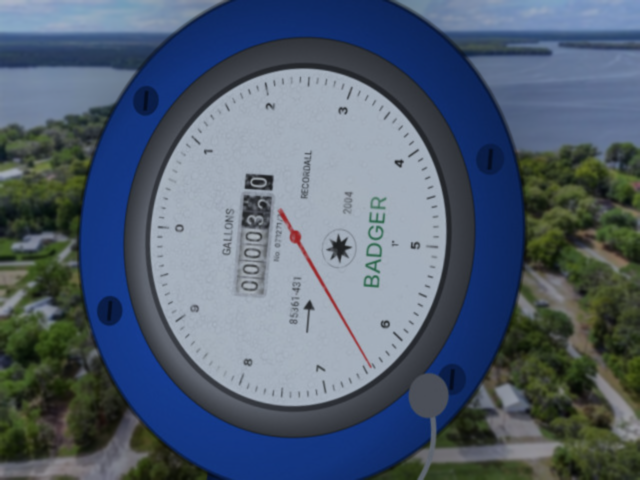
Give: 316.4 gal
